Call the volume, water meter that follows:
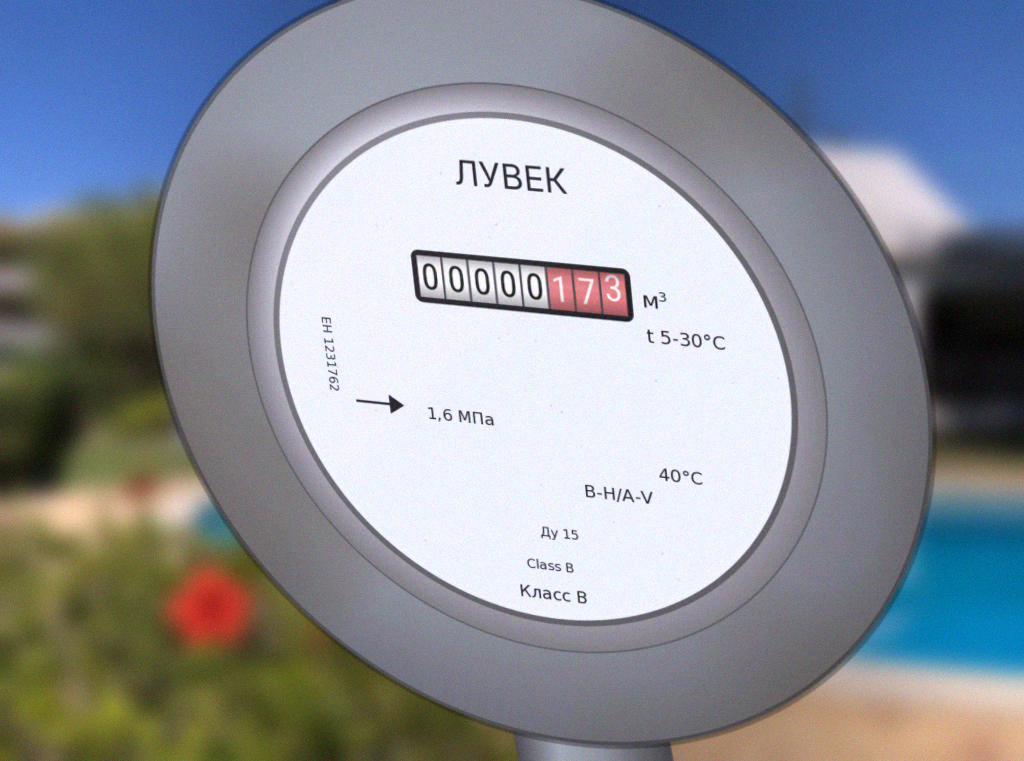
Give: 0.173 m³
